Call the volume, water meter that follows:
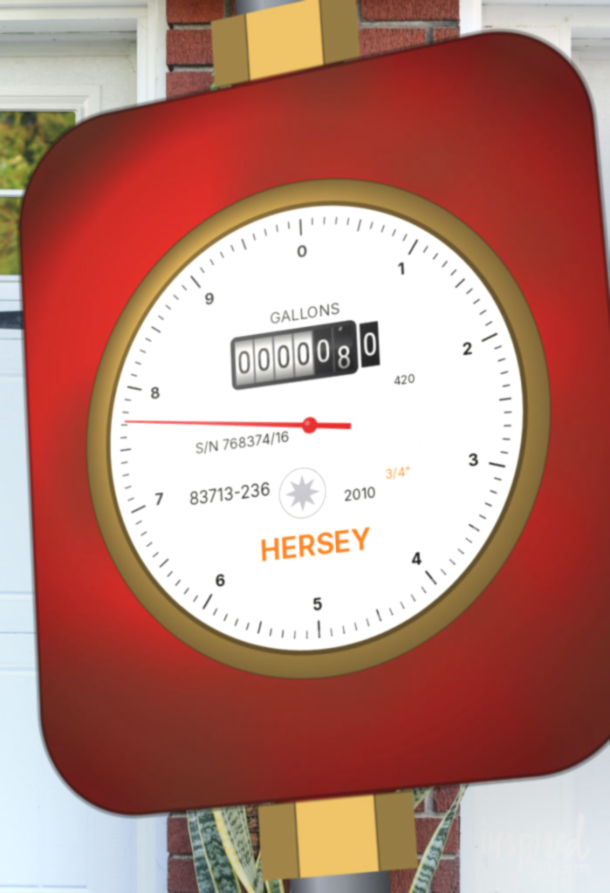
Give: 77.7 gal
